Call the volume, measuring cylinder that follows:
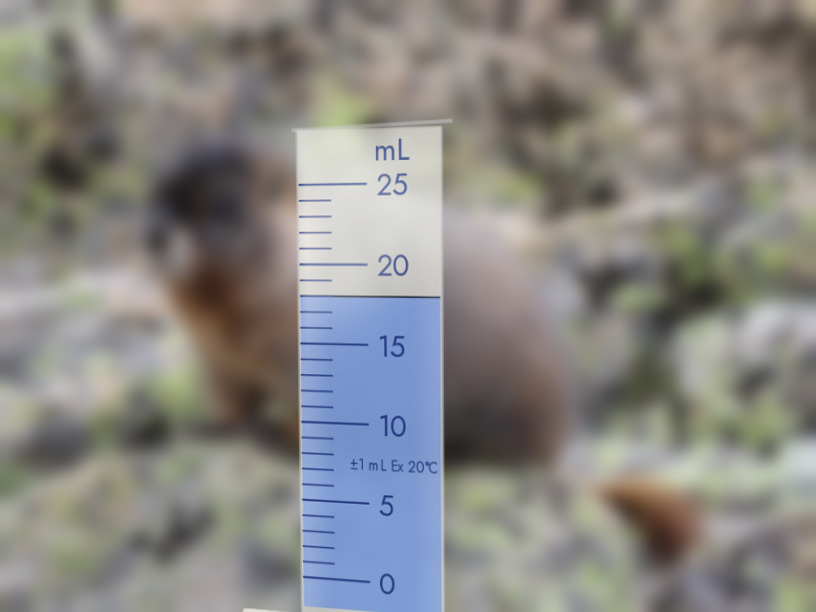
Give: 18 mL
